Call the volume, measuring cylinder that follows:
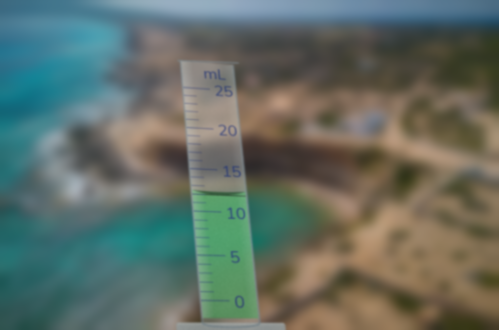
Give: 12 mL
